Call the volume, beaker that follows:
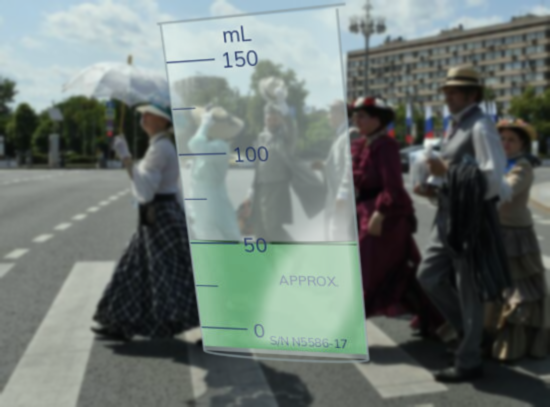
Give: 50 mL
